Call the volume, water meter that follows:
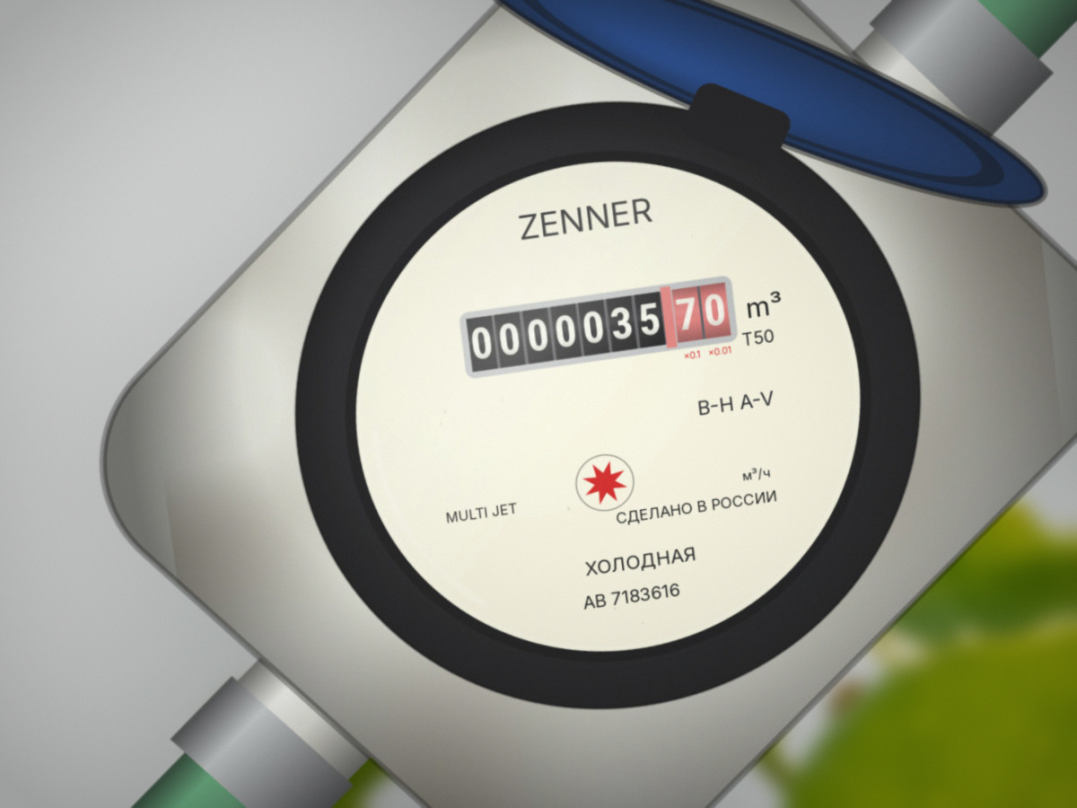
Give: 35.70 m³
